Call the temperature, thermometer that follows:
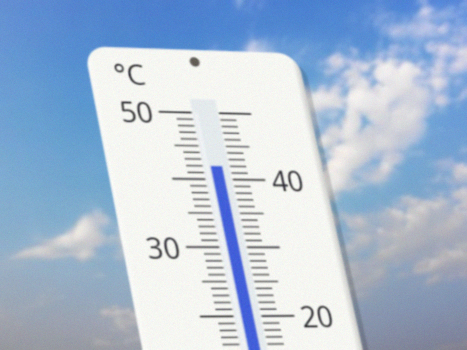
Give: 42 °C
